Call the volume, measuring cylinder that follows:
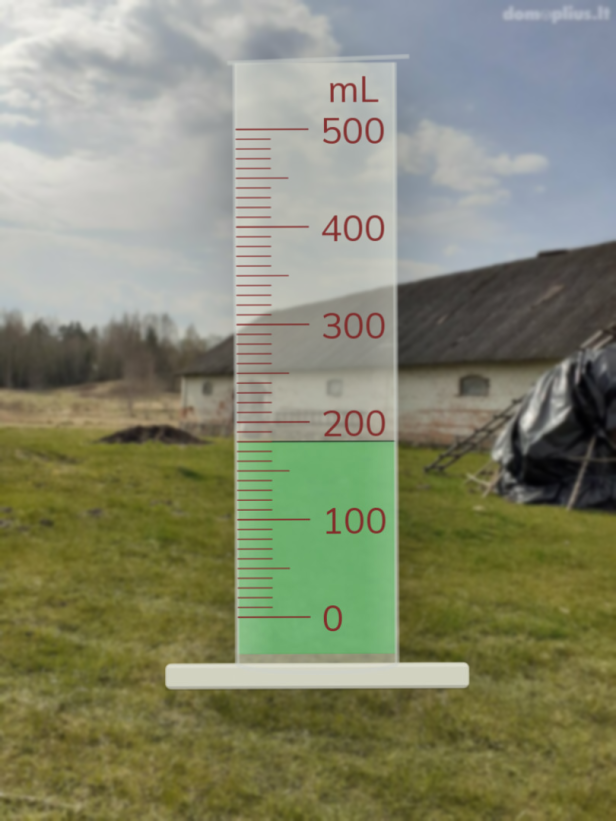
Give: 180 mL
